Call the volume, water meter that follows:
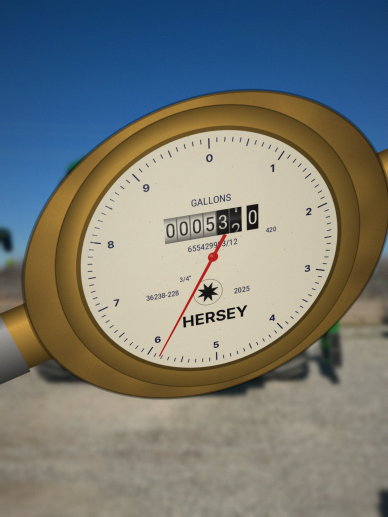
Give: 5315.8 gal
